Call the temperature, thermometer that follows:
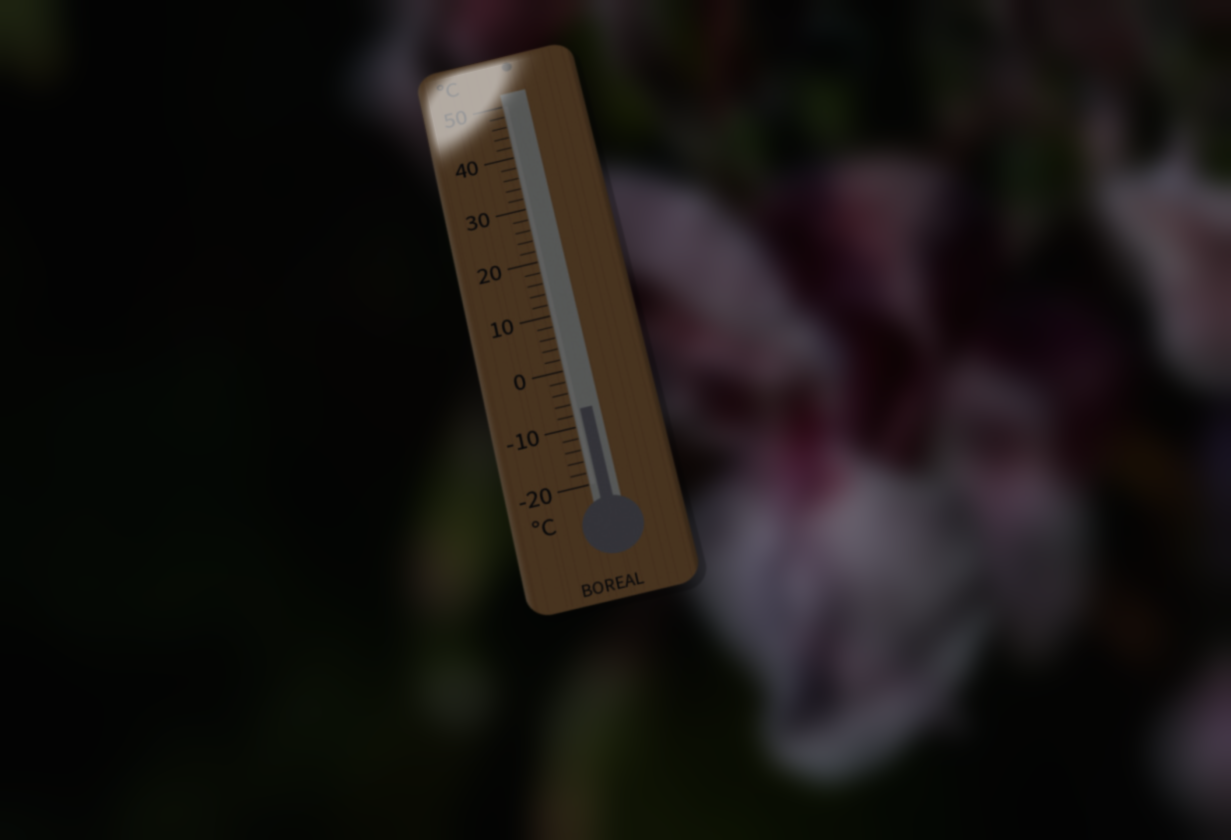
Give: -7 °C
